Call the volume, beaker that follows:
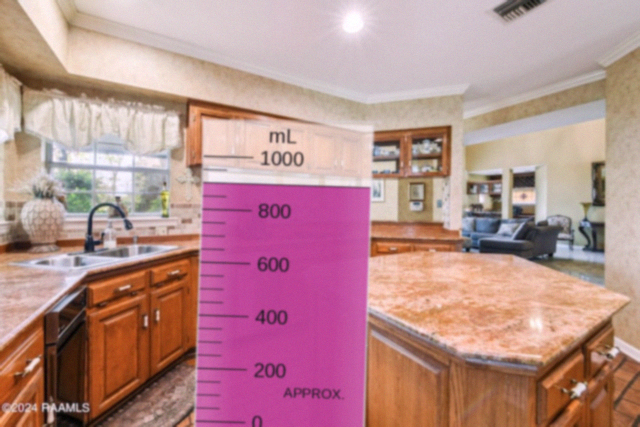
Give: 900 mL
